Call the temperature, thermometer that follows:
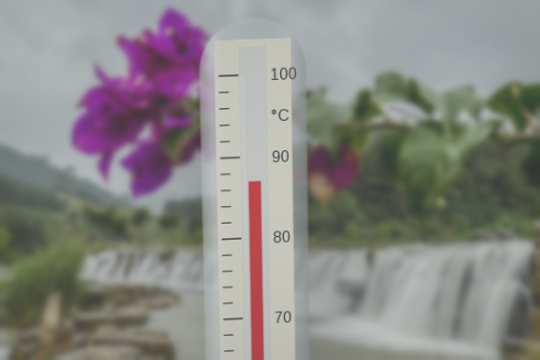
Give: 87 °C
